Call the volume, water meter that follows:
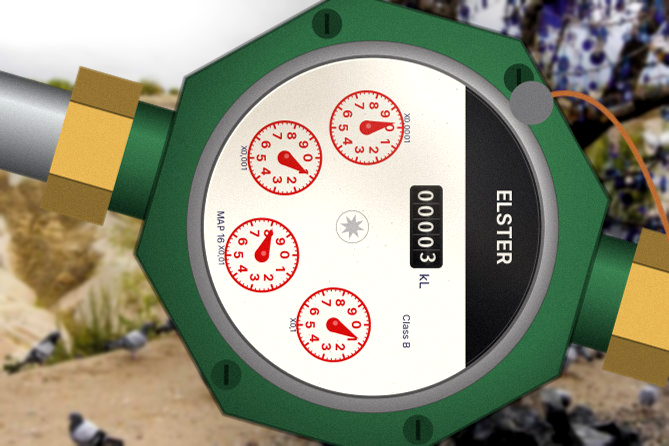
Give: 3.0809 kL
